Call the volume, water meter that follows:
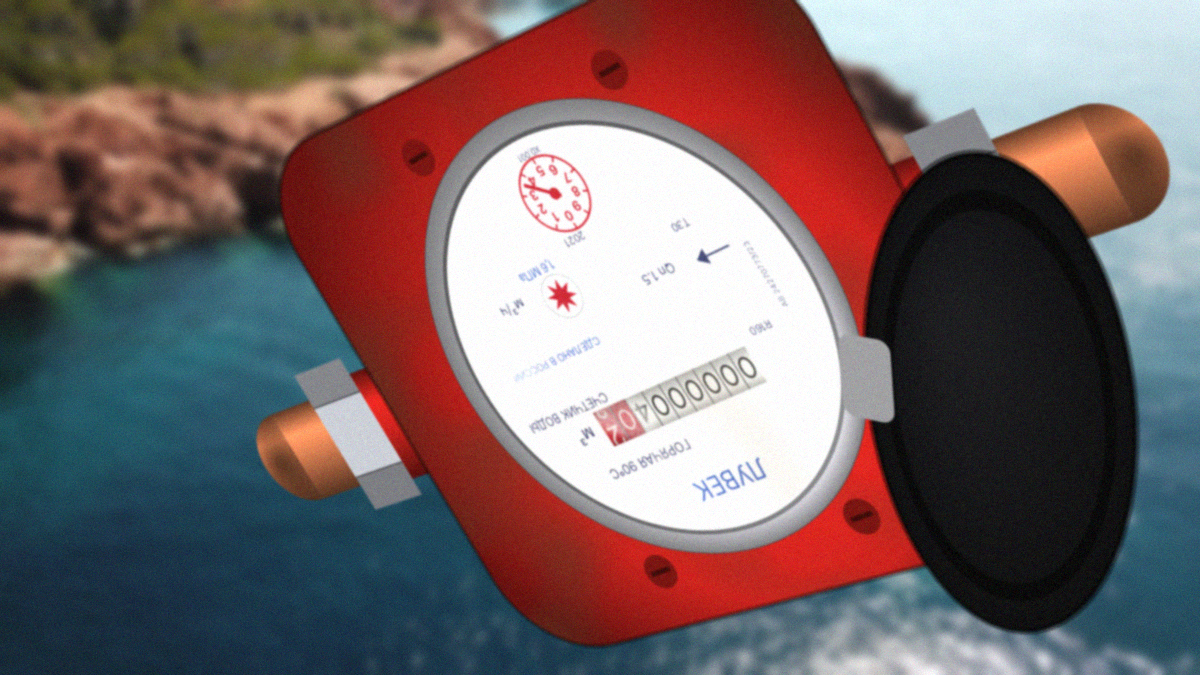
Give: 4.023 m³
